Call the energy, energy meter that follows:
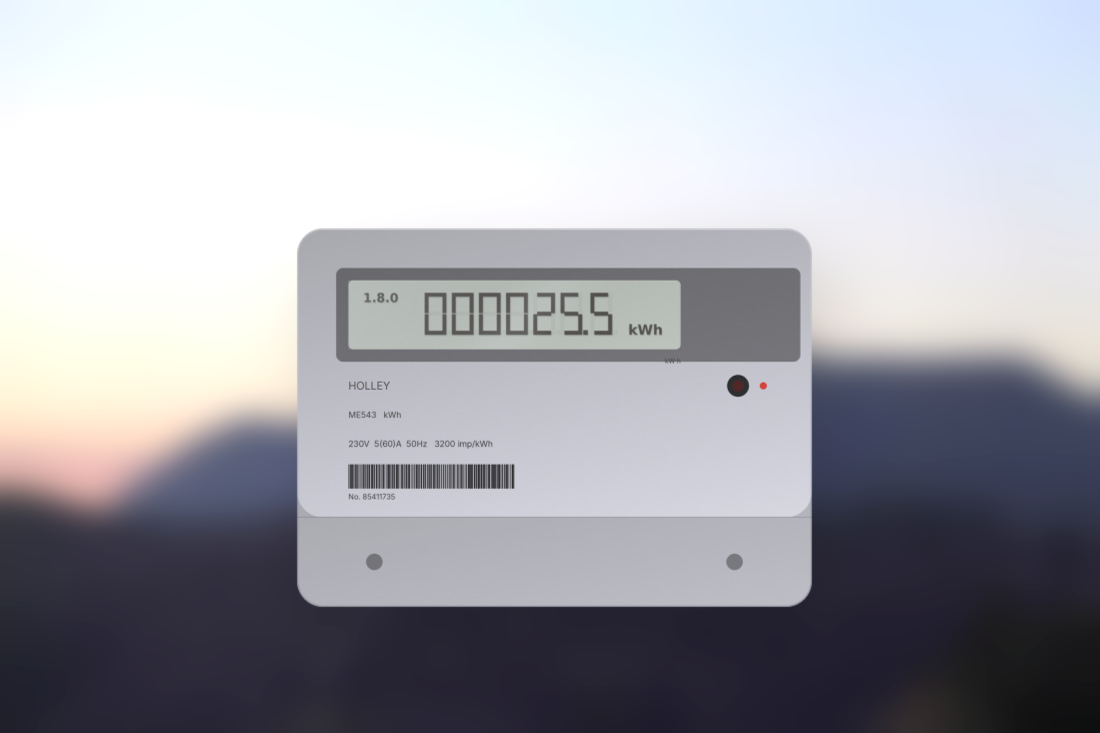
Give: 25.5 kWh
